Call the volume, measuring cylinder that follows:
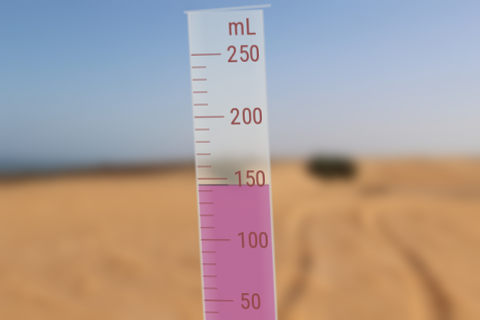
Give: 145 mL
